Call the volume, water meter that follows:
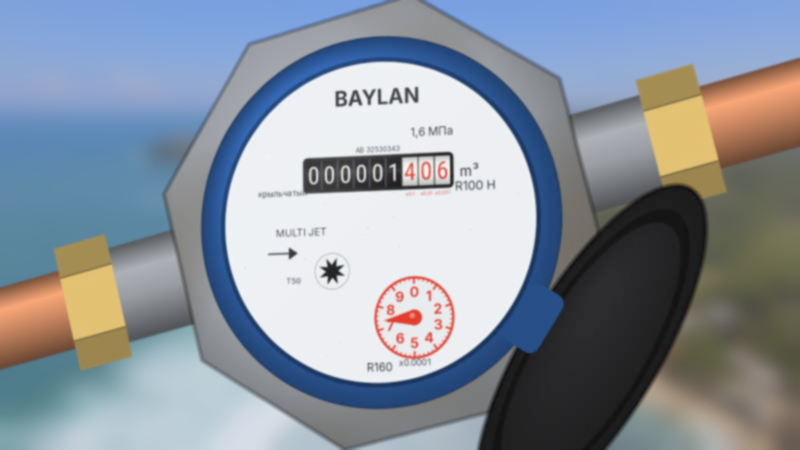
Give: 1.4067 m³
